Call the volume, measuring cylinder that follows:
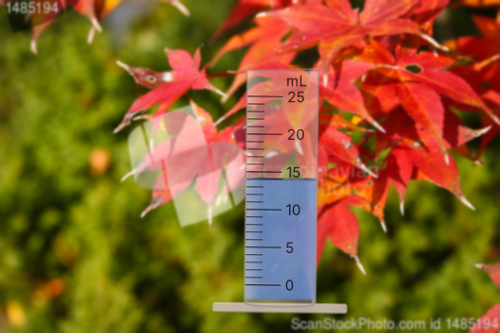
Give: 14 mL
